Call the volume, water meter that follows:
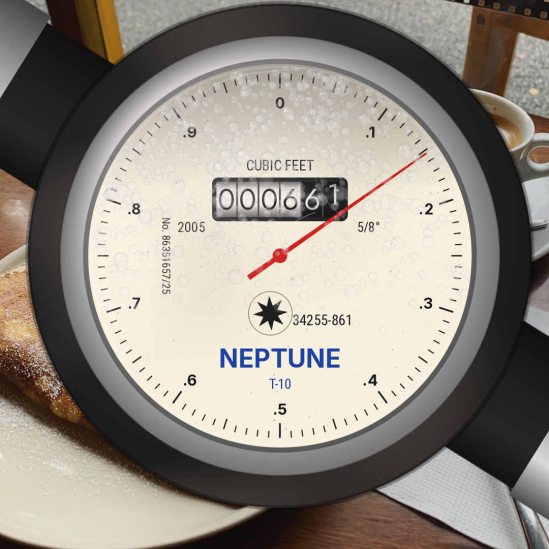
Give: 661.15 ft³
